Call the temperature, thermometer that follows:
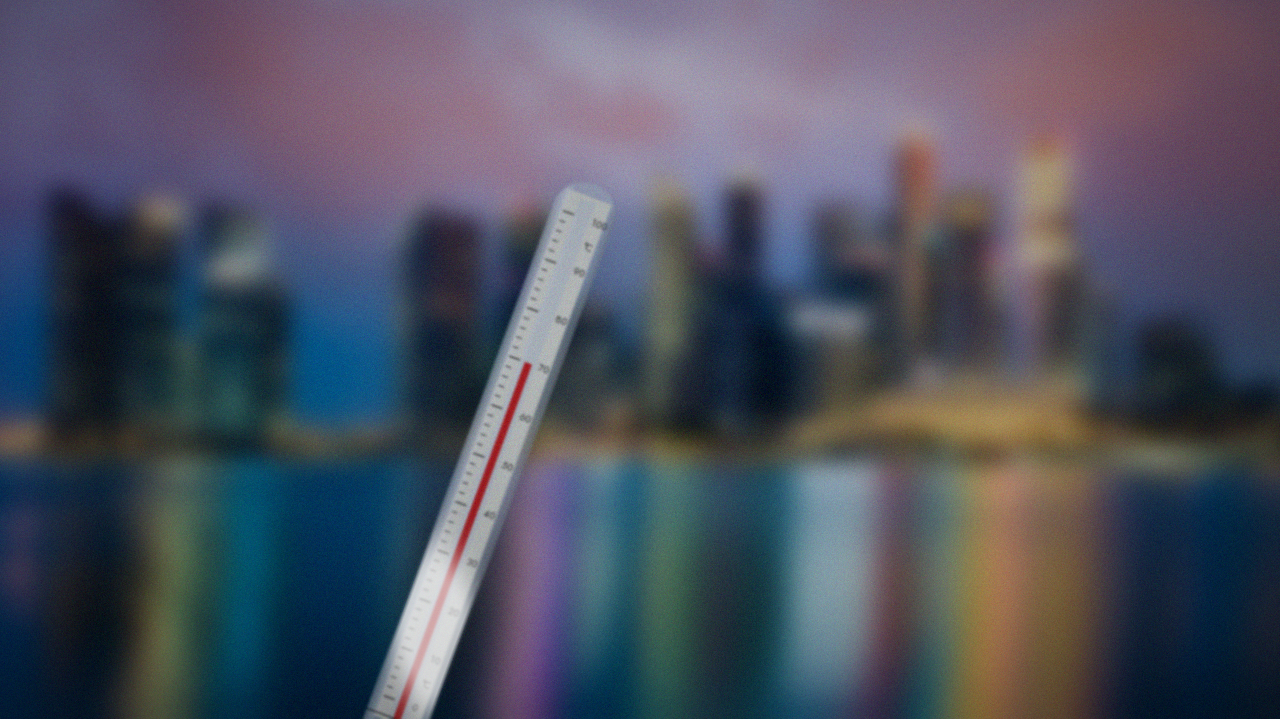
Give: 70 °C
